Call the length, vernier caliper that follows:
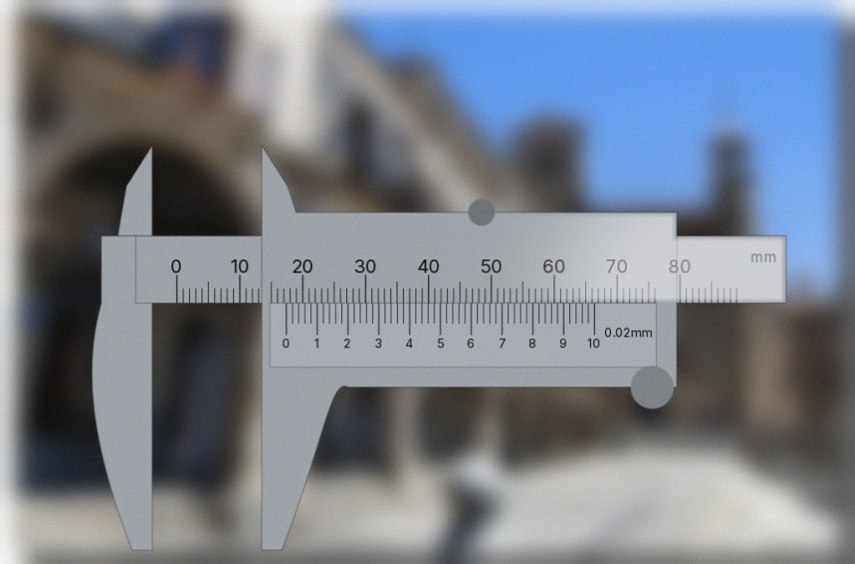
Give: 17.4 mm
